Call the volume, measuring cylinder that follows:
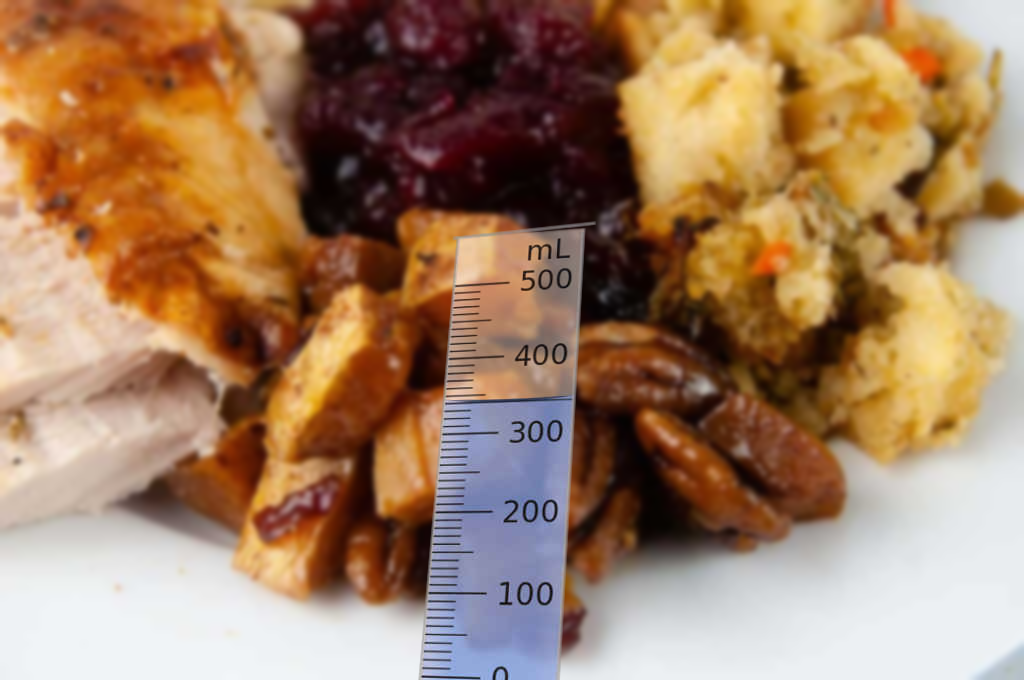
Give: 340 mL
